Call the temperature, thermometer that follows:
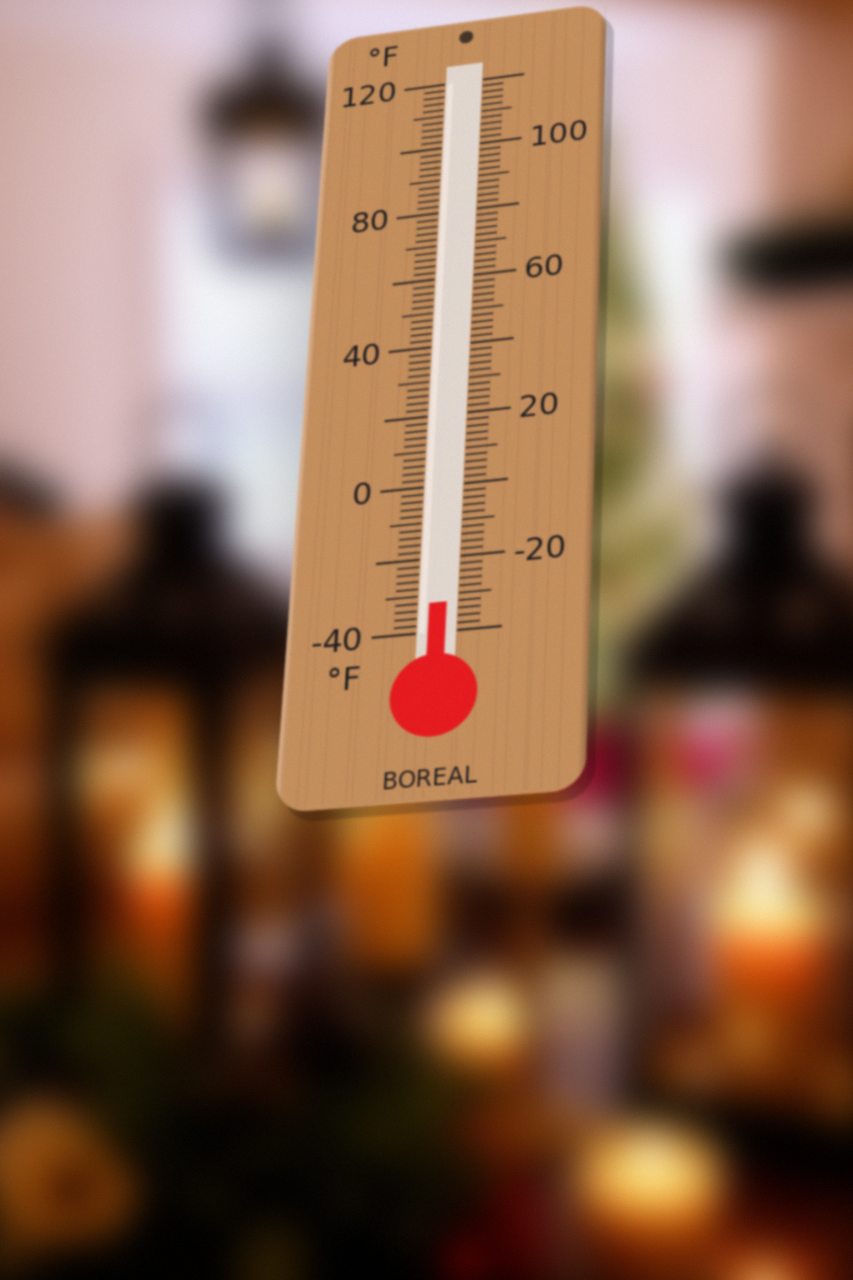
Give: -32 °F
